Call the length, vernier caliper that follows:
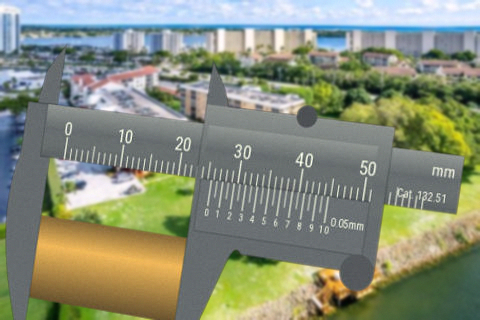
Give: 25.6 mm
